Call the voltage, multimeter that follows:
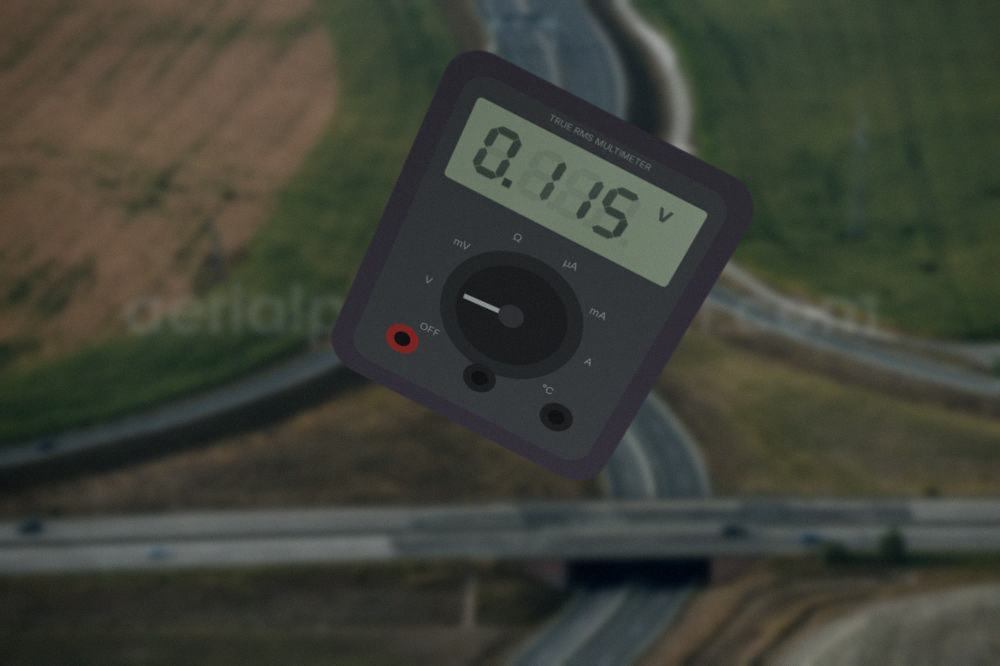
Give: 0.115 V
